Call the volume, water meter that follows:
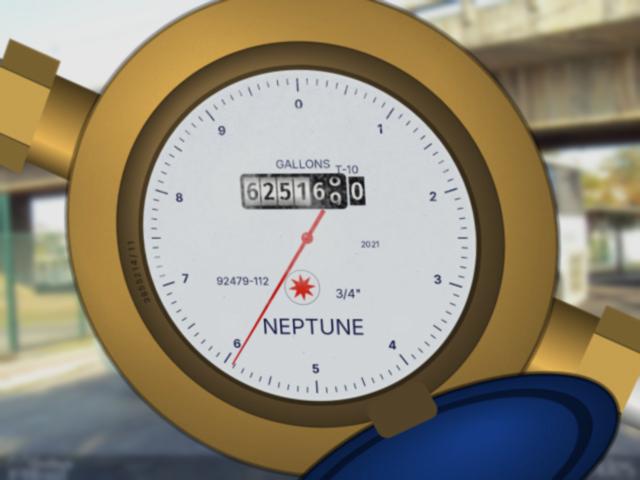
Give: 6251685.9 gal
